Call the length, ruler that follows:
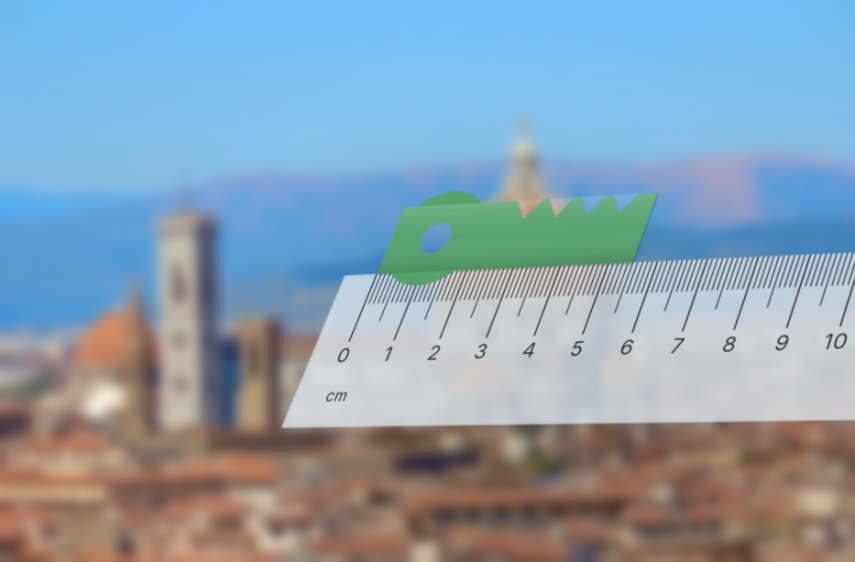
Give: 5.5 cm
